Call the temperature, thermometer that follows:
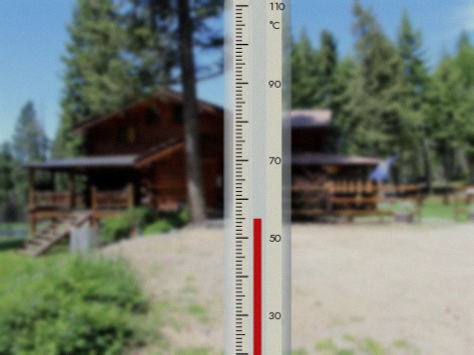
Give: 55 °C
